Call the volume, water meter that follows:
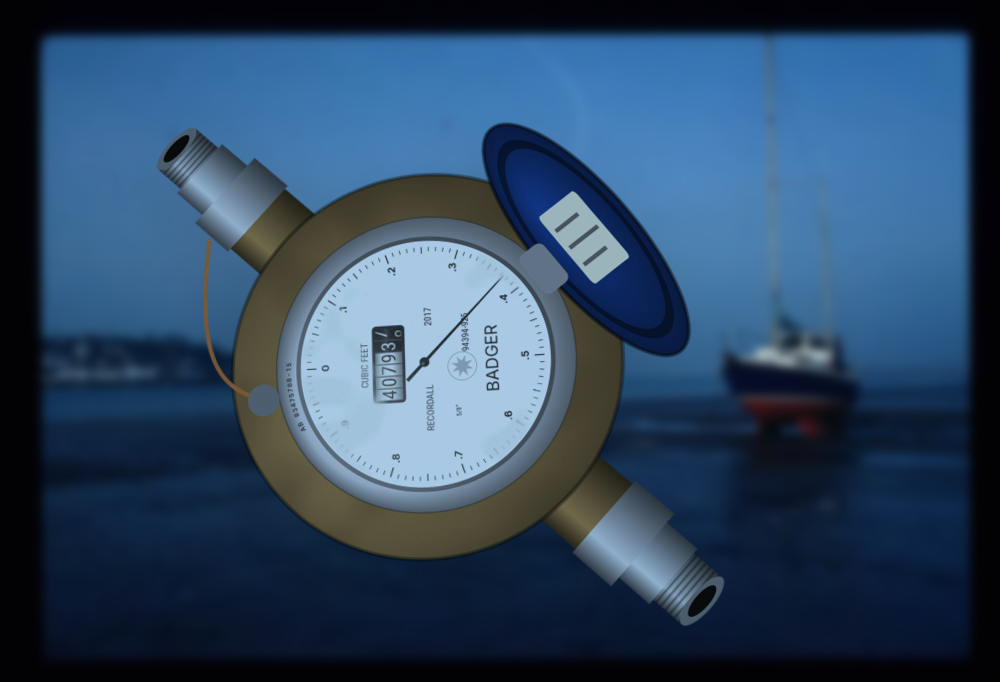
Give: 407937.37 ft³
